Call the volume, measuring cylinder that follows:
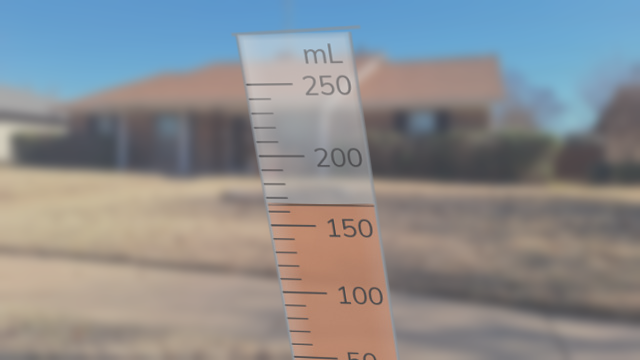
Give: 165 mL
